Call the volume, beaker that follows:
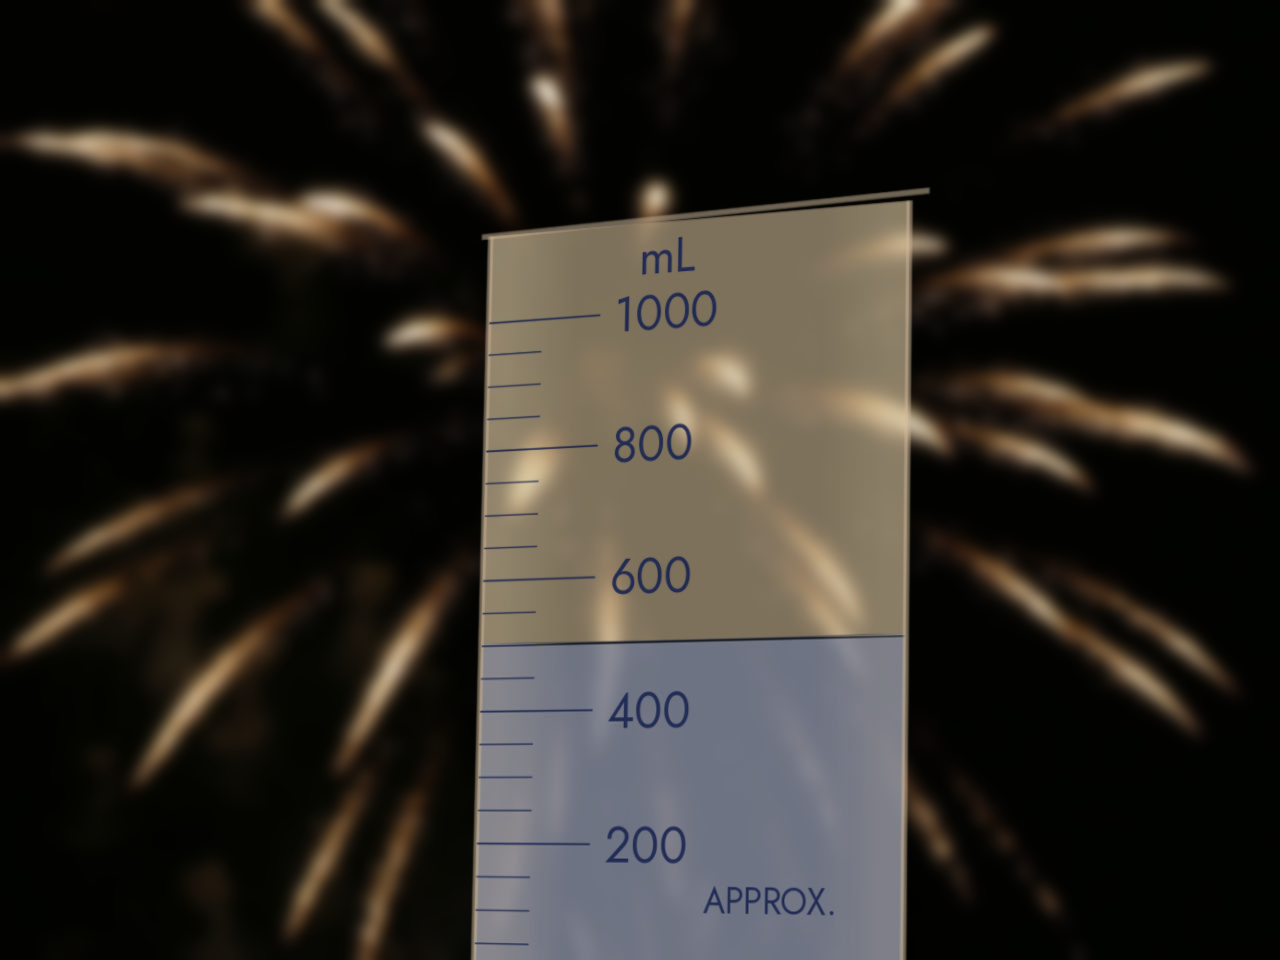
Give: 500 mL
